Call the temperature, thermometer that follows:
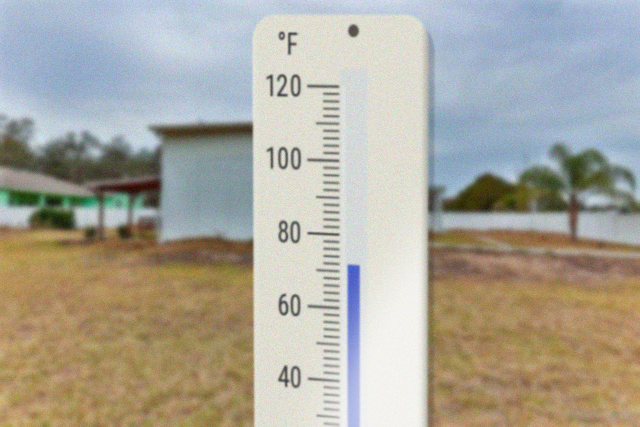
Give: 72 °F
